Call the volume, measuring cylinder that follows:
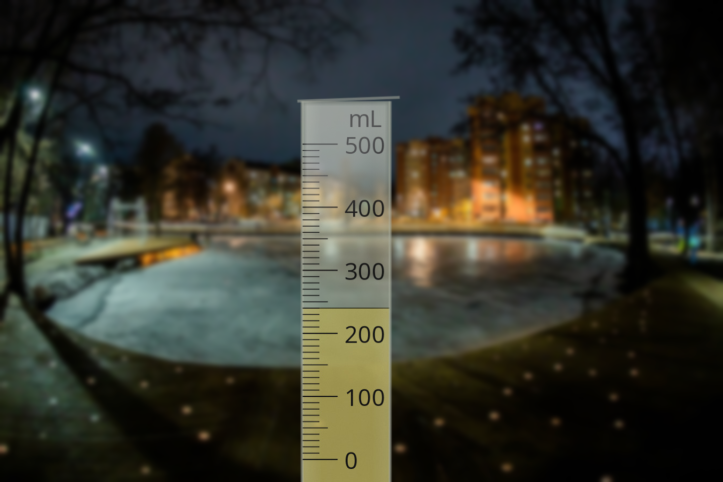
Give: 240 mL
